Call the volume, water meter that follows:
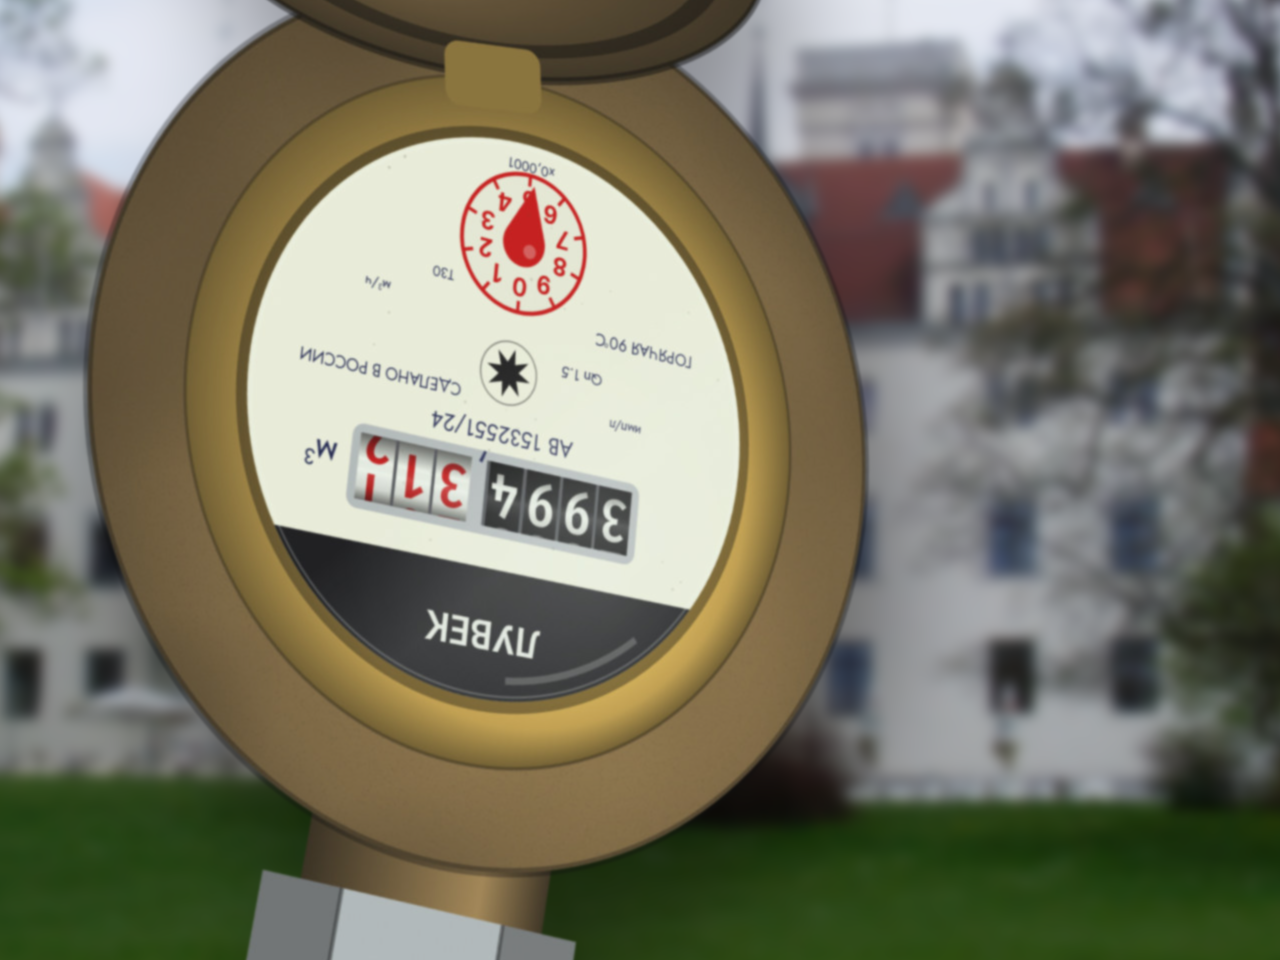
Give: 3994.3115 m³
